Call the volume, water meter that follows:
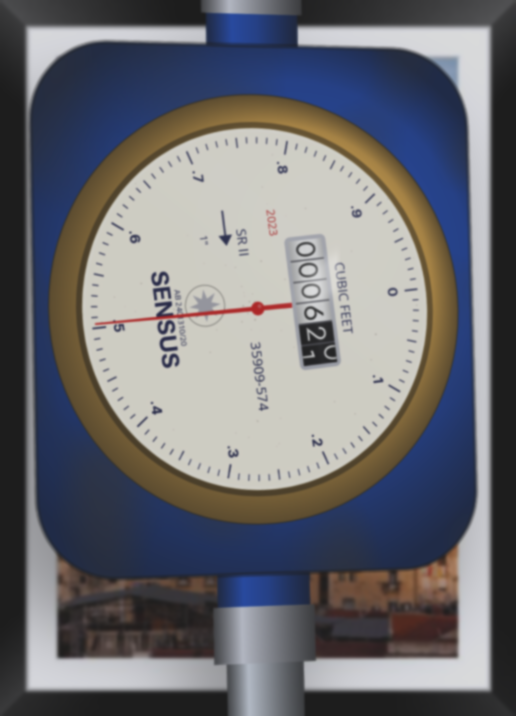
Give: 620.50 ft³
